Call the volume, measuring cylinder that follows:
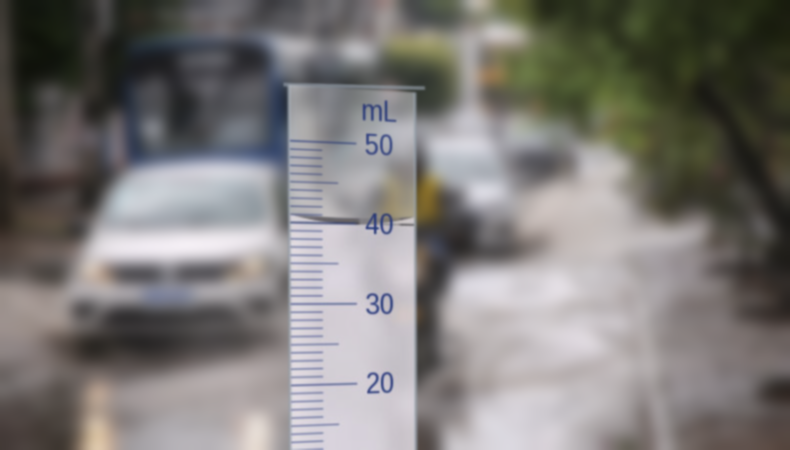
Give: 40 mL
